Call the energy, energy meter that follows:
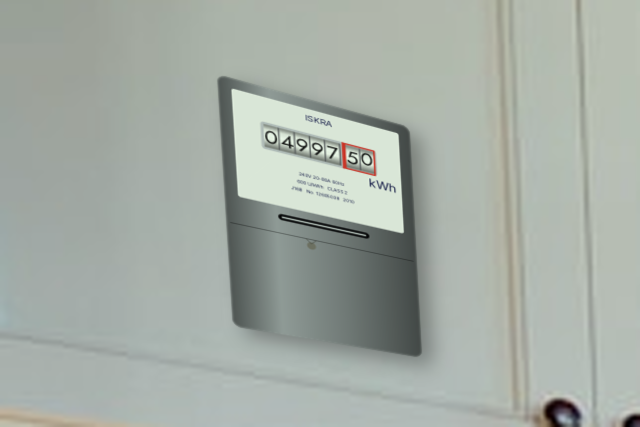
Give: 4997.50 kWh
